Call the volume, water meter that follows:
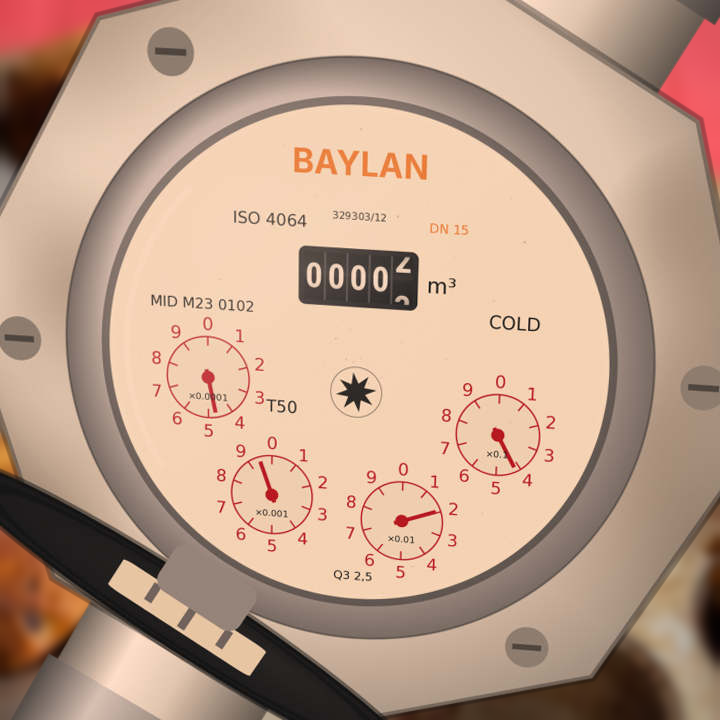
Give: 2.4194 m³
